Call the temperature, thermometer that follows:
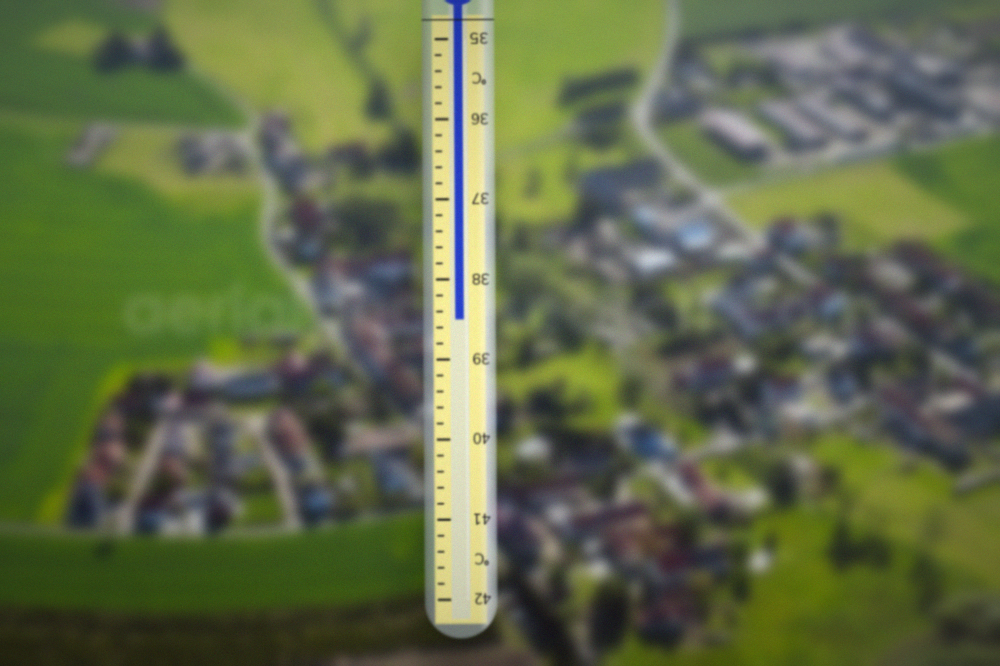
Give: 38.5 °C
